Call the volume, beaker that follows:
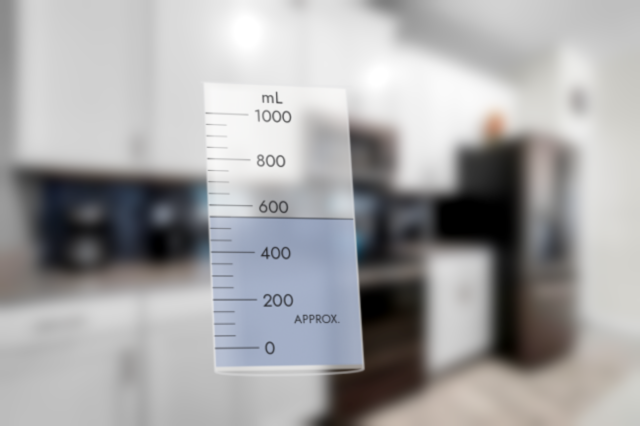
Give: 550 mL
